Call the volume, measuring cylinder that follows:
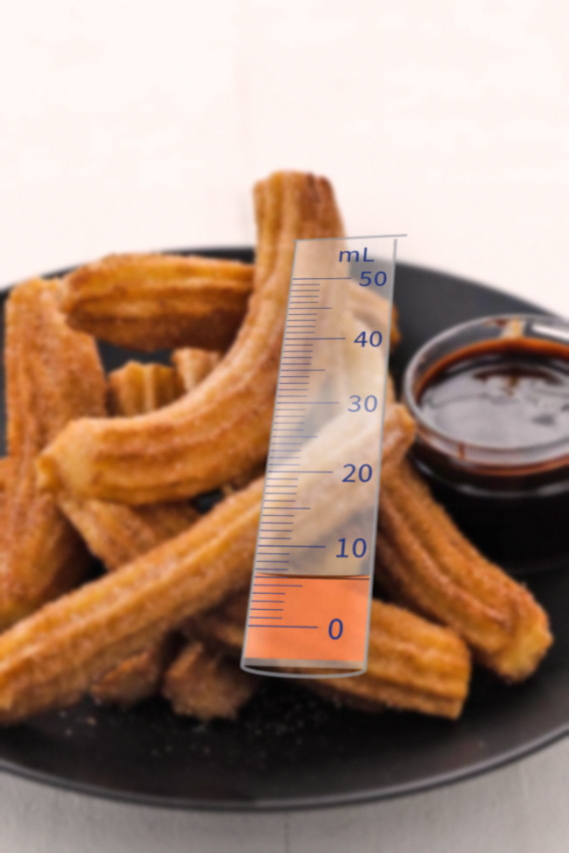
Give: 6 mL
